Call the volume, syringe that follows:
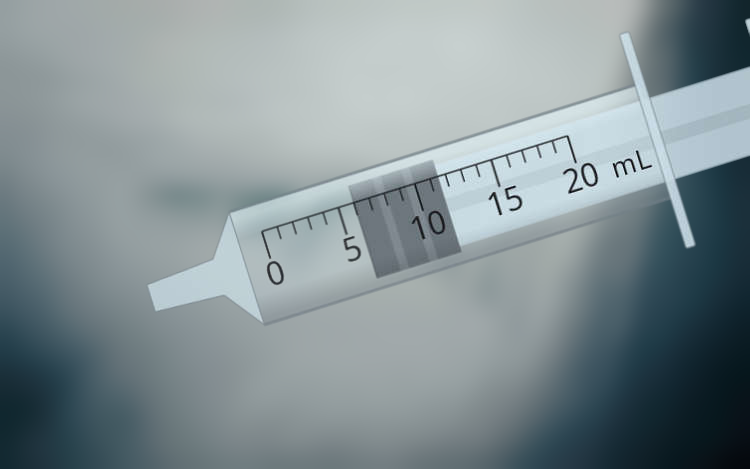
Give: 6 mL
